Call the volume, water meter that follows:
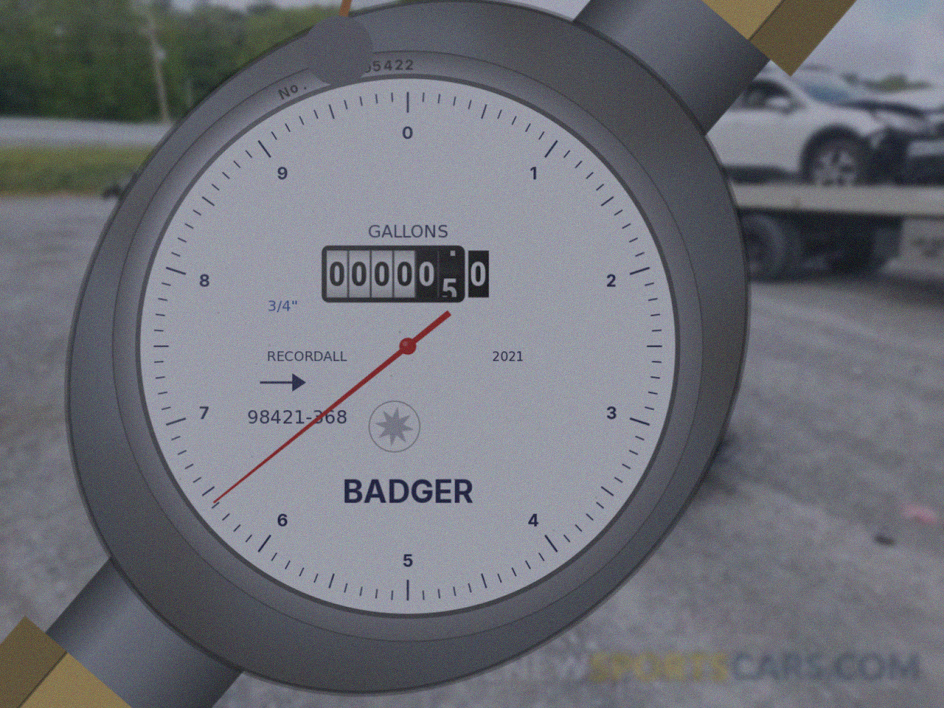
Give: 46.4 gal
